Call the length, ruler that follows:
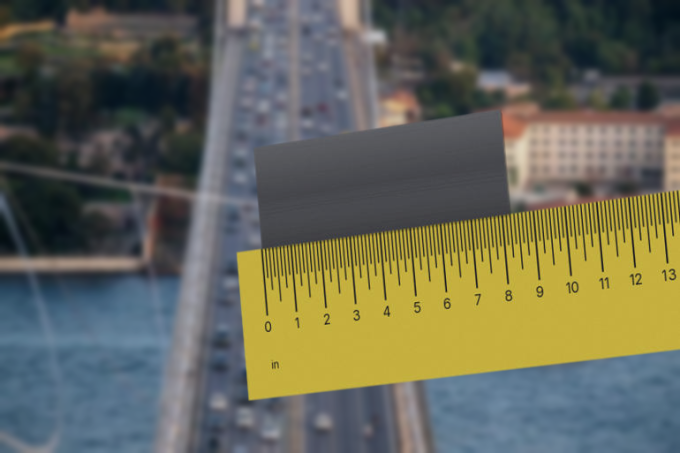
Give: 8.25 in
